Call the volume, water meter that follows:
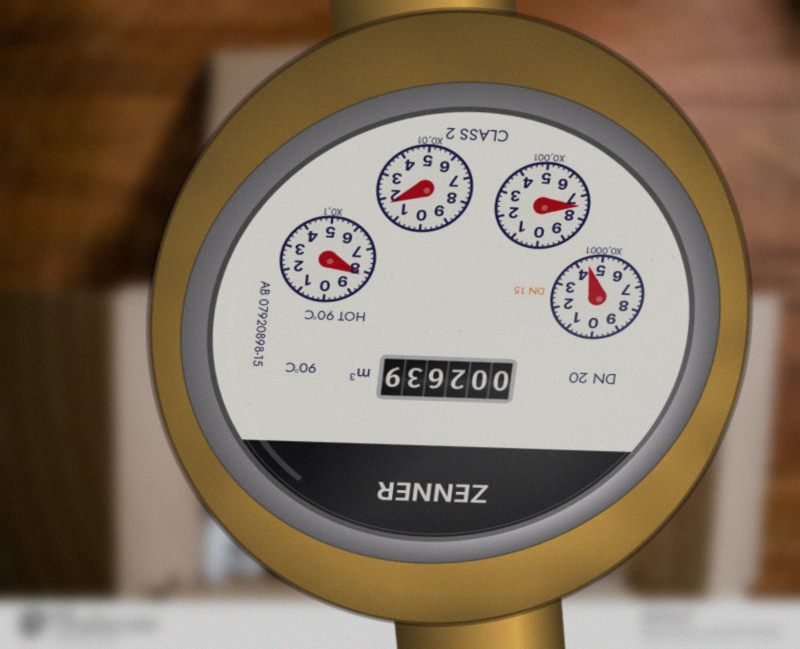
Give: 2639.8174 m³
